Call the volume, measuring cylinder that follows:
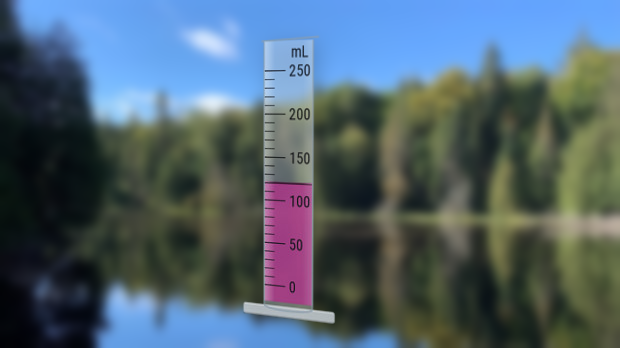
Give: 120 mL
